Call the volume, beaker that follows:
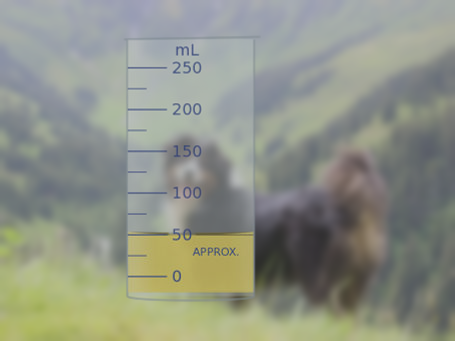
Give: 50 mL
